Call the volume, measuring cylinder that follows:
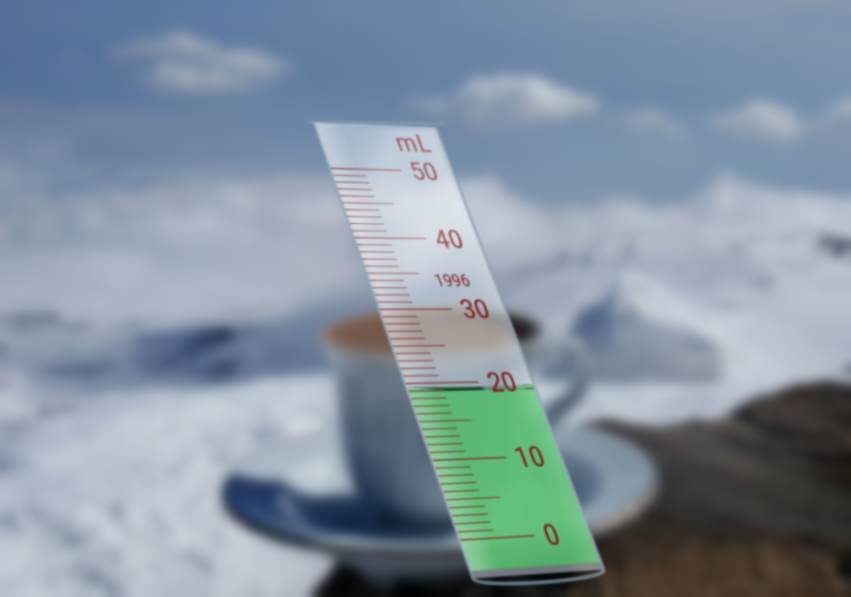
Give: 19 mL
